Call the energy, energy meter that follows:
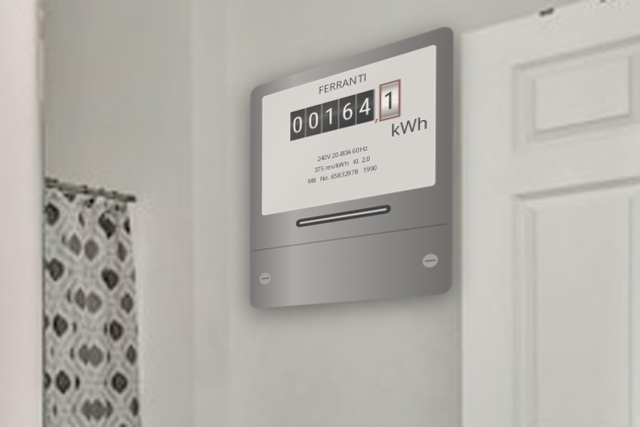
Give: 164.1 kWh
